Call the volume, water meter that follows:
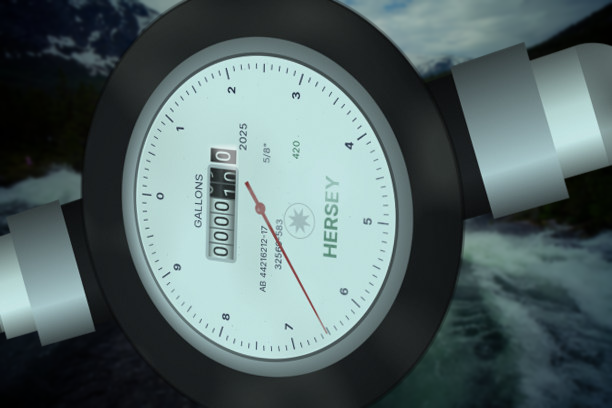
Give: 96.5 gal
